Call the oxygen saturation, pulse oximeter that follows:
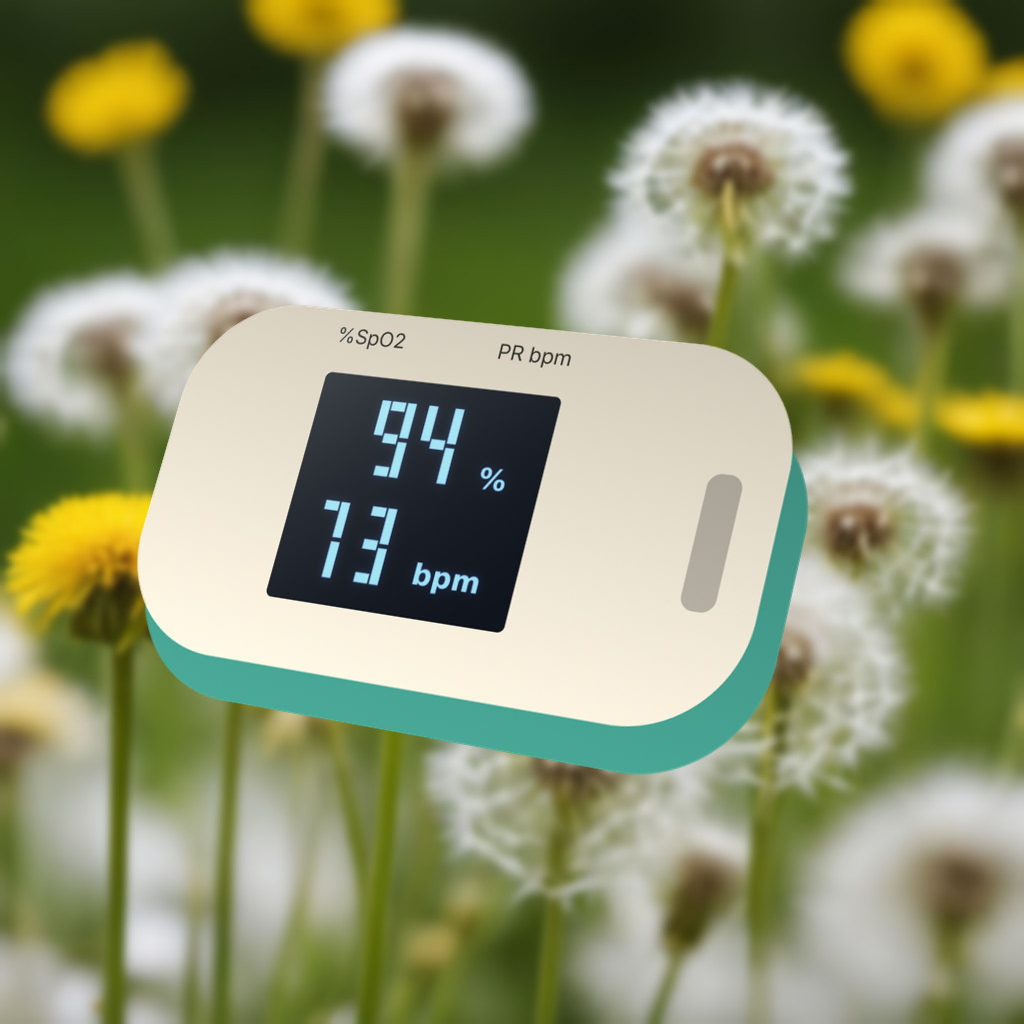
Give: 94 %
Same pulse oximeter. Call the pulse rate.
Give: 73 bpm
